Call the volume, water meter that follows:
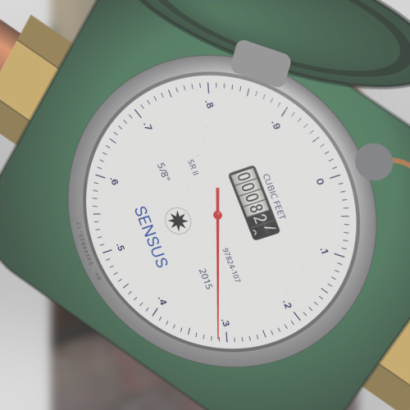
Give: 827.31 ft³
